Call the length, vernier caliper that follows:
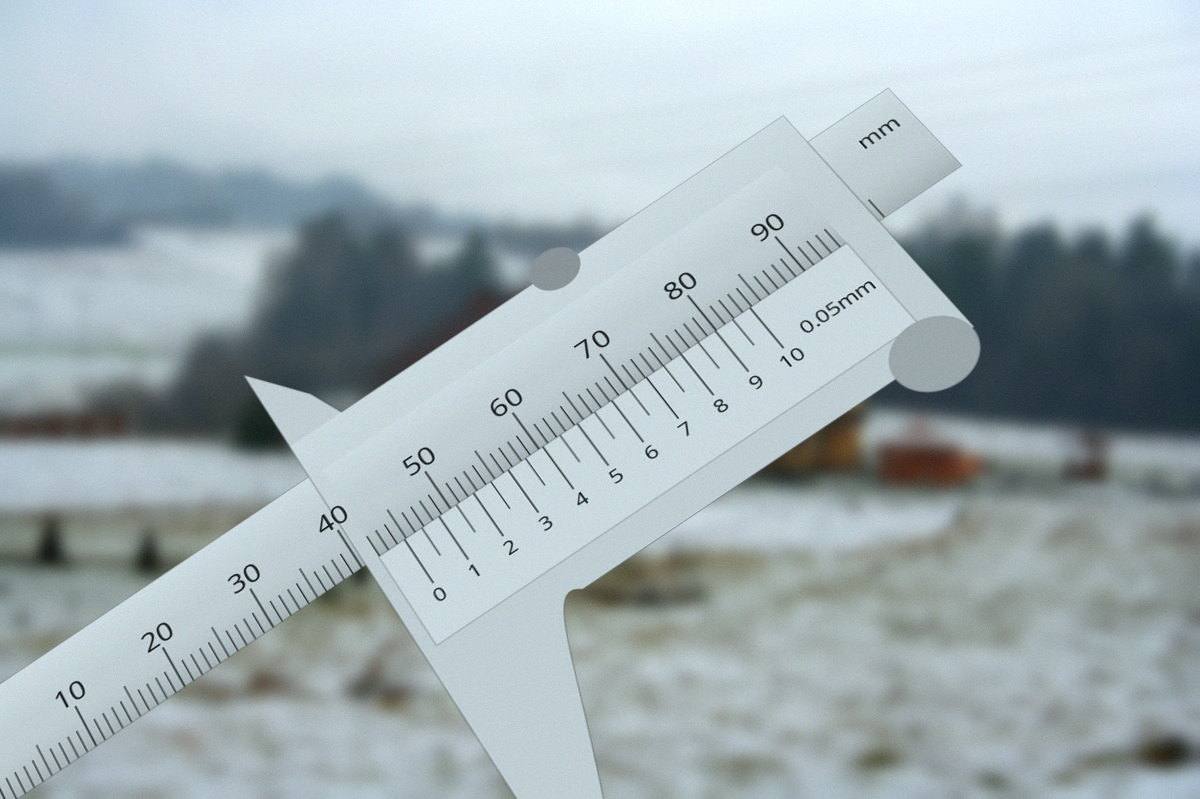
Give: 44.8 mm
